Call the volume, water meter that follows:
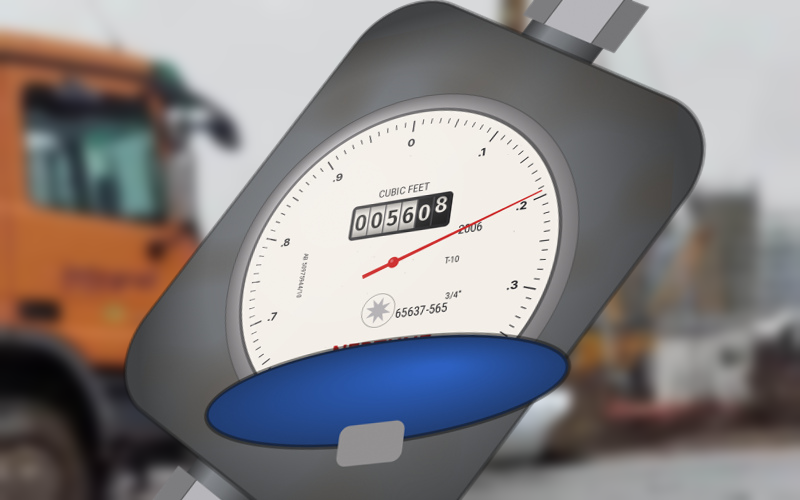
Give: 5608.19 ft³
